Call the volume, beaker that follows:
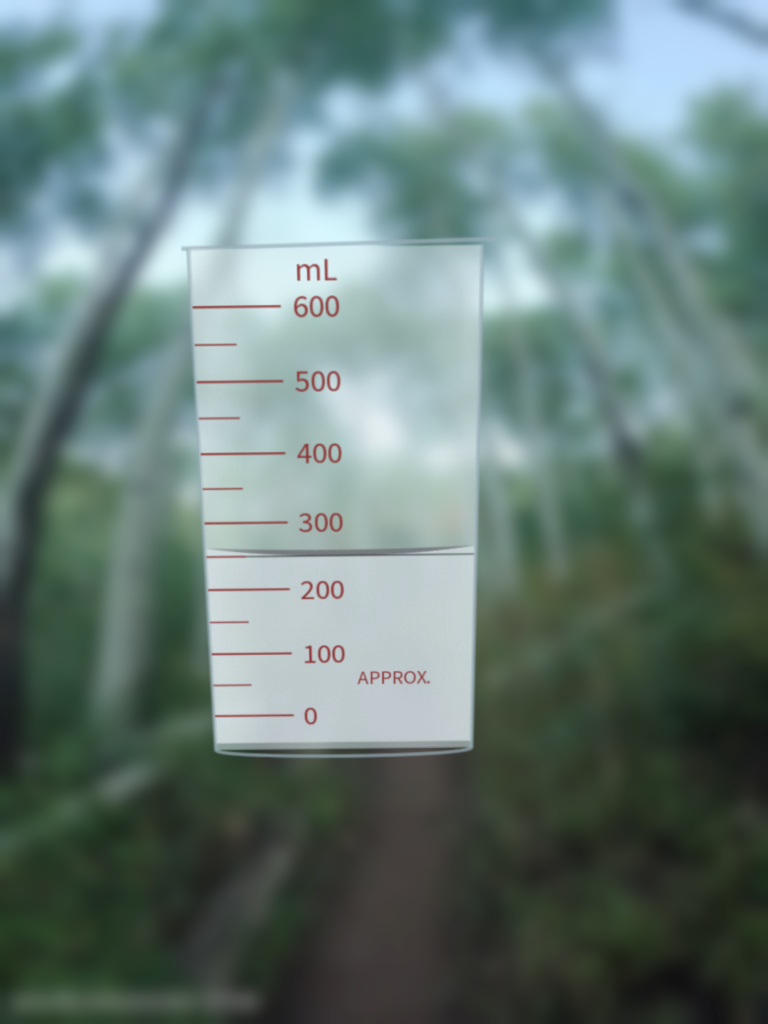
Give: 250 mL
